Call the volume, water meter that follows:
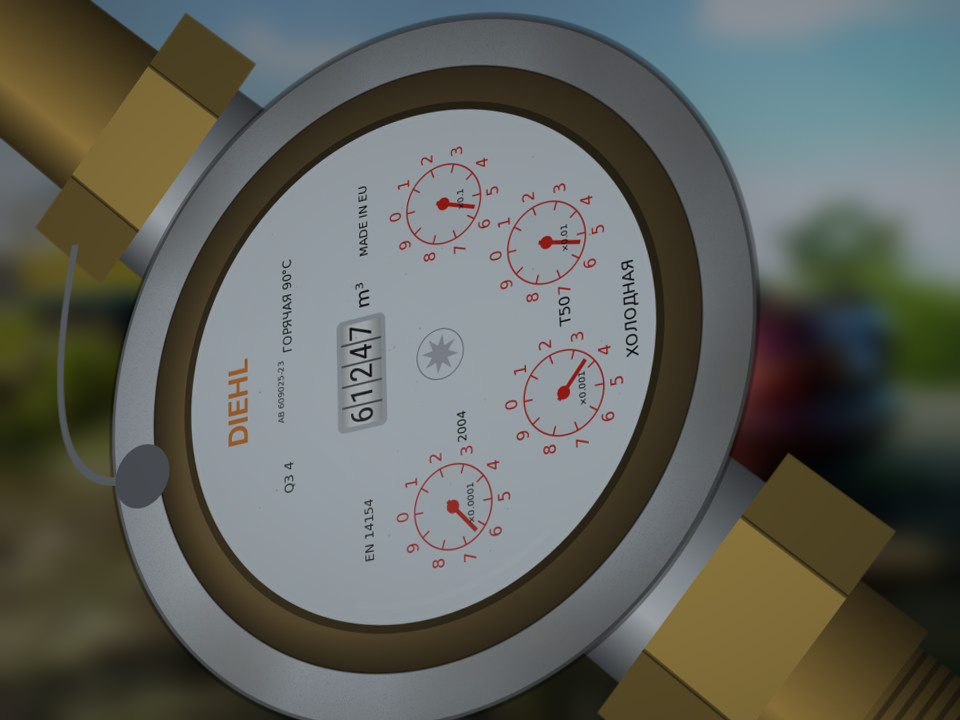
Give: 61247.5536 m³
